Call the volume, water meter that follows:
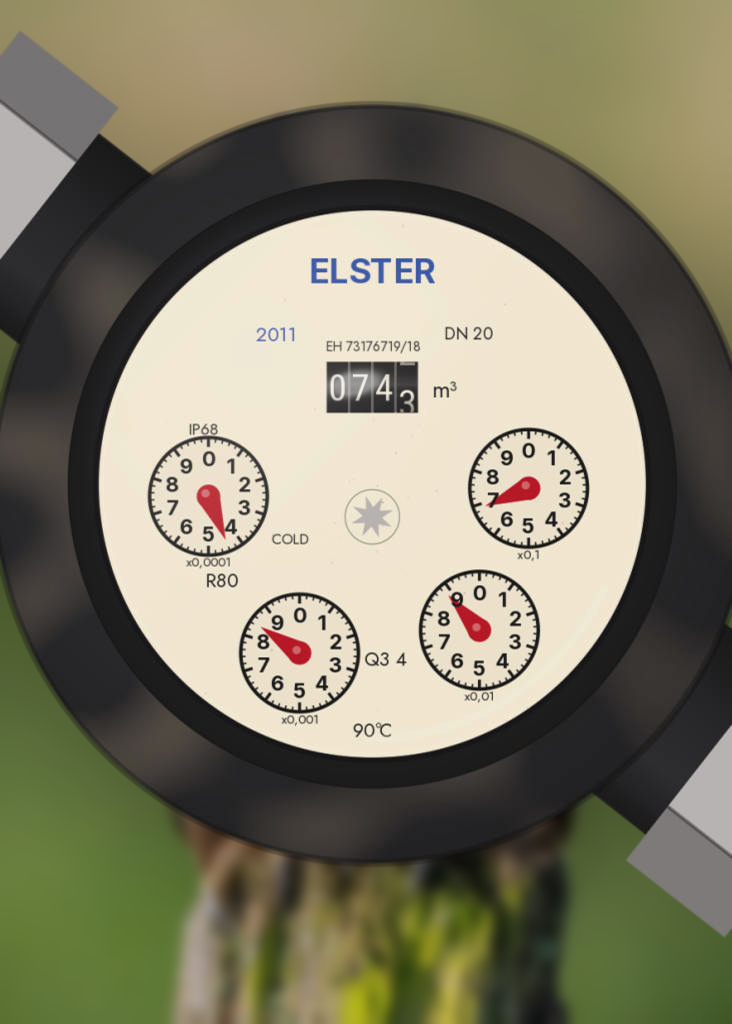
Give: 742.6884 m³
